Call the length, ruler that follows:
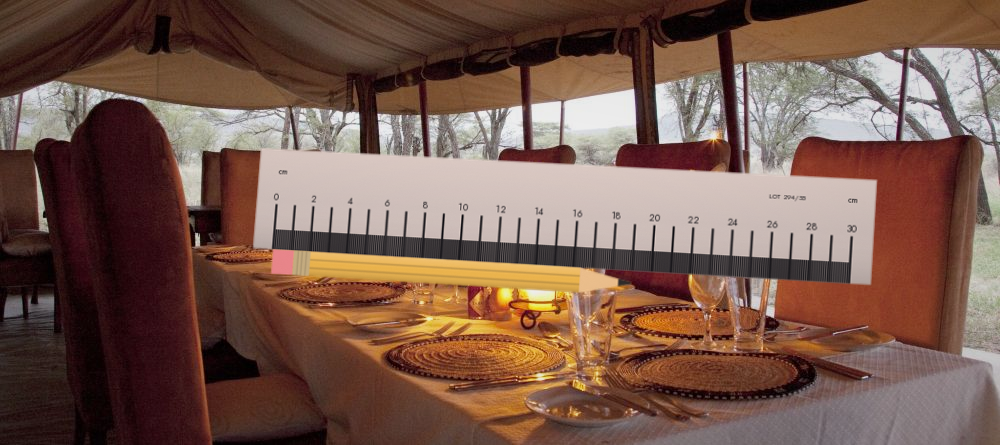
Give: 19 cm
